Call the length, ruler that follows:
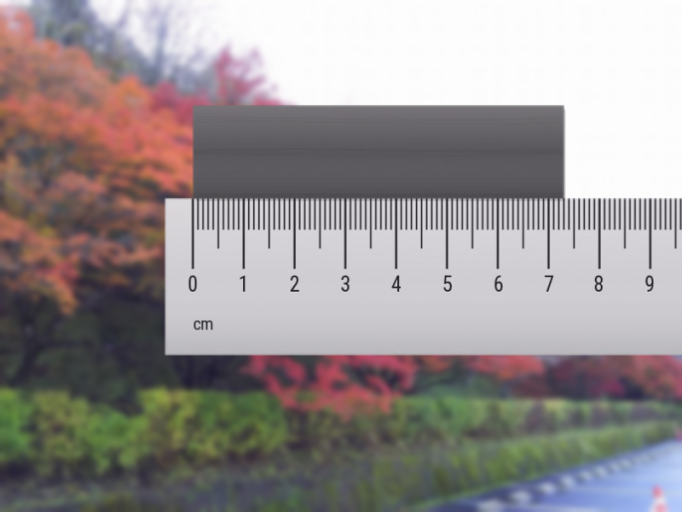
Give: 7.3 cm
